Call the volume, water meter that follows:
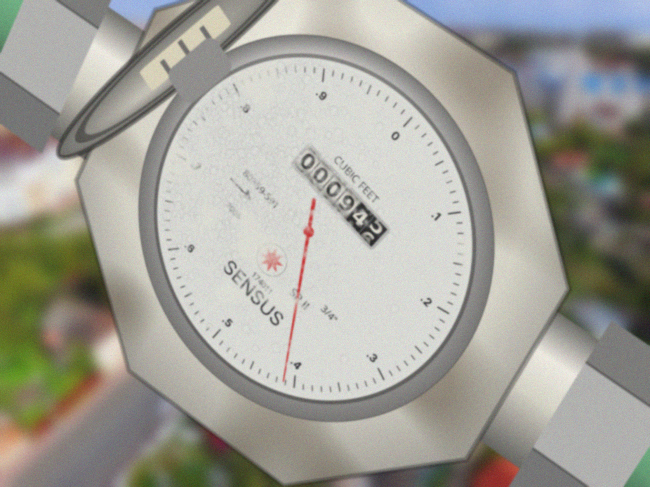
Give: 945.41 ft³
